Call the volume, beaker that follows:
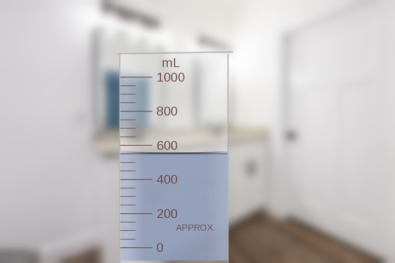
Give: 550 mL
